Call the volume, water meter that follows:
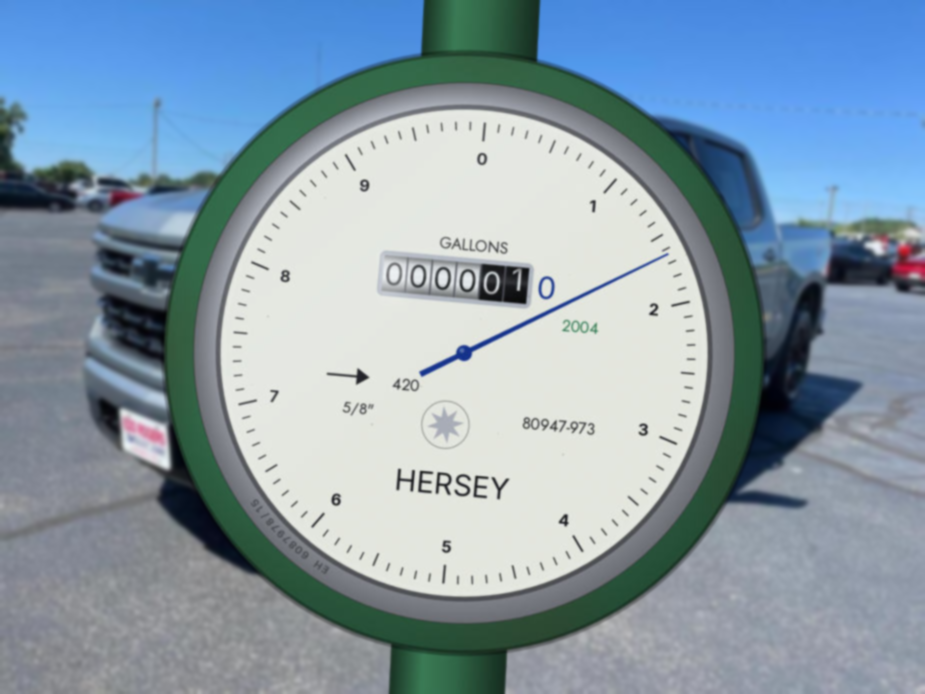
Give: 11.6 gal
